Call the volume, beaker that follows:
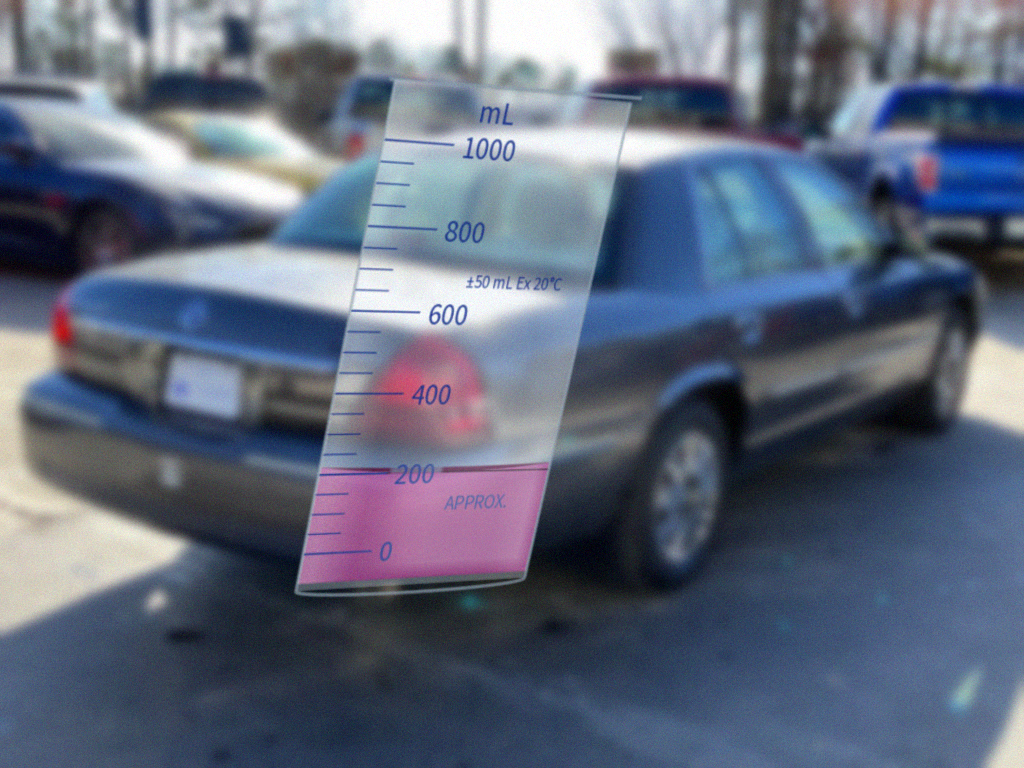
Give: 200 mL
